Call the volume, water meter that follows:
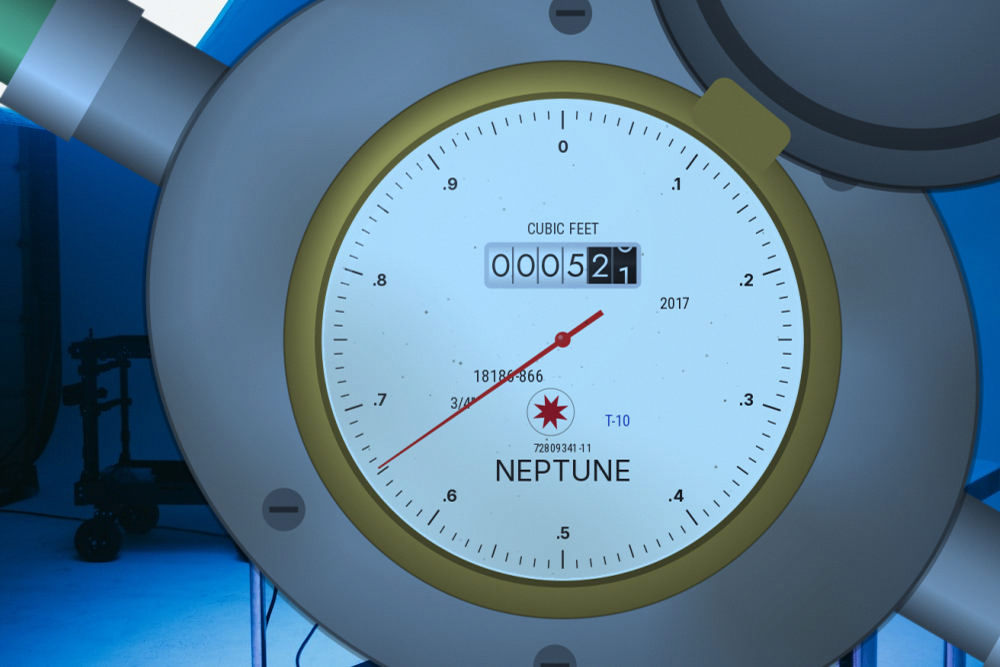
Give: 520.65 ft³
